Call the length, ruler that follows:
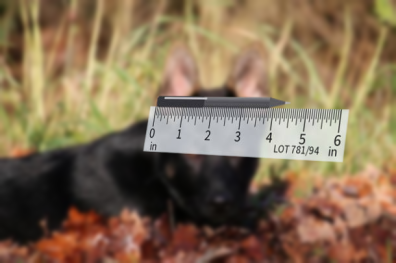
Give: 4.5 in
